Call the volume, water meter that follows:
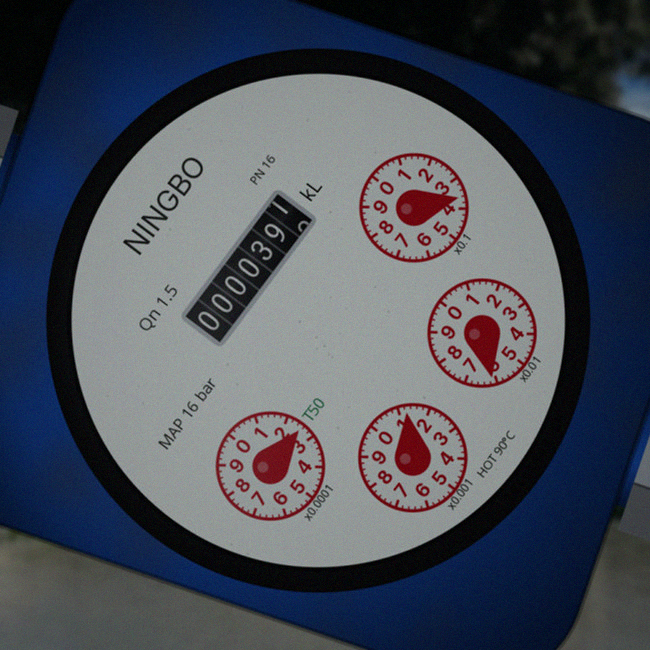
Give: 391.3612 kL
